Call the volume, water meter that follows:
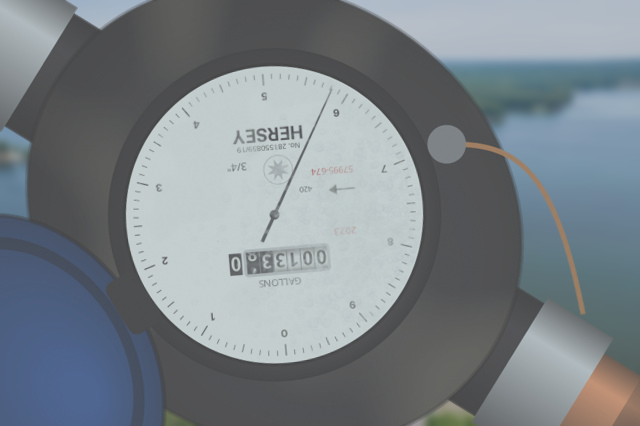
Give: 13375.8 gal
